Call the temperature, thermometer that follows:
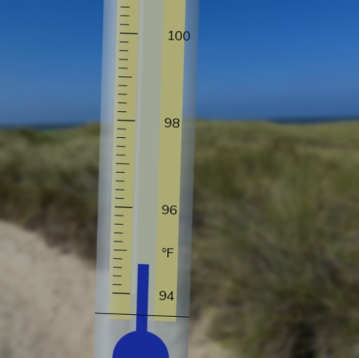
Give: 94.7 °F
